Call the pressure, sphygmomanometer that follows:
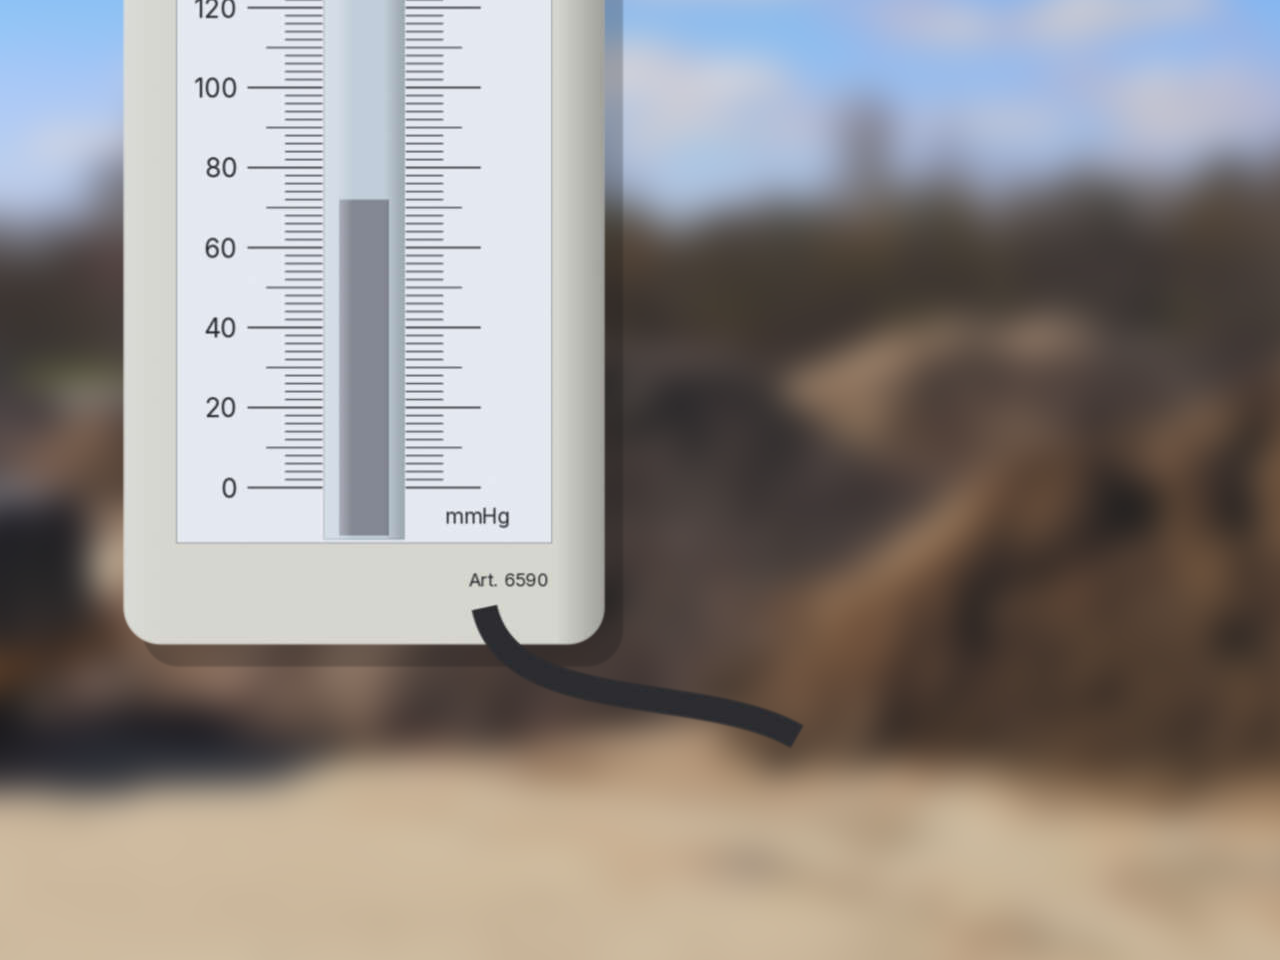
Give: 72 mmHg
